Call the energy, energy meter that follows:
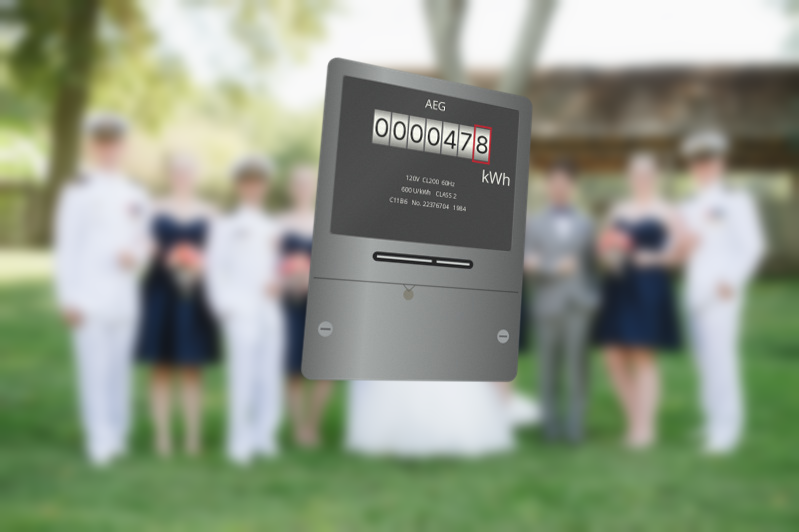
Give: 47.8 kWh
